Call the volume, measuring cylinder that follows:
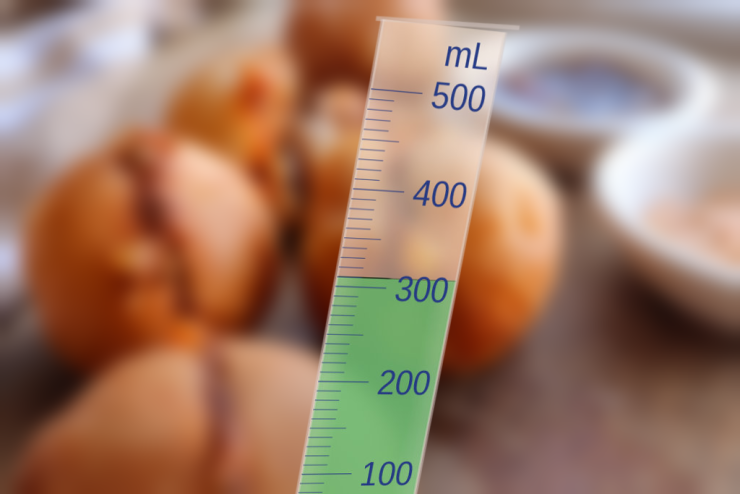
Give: 310 mL
